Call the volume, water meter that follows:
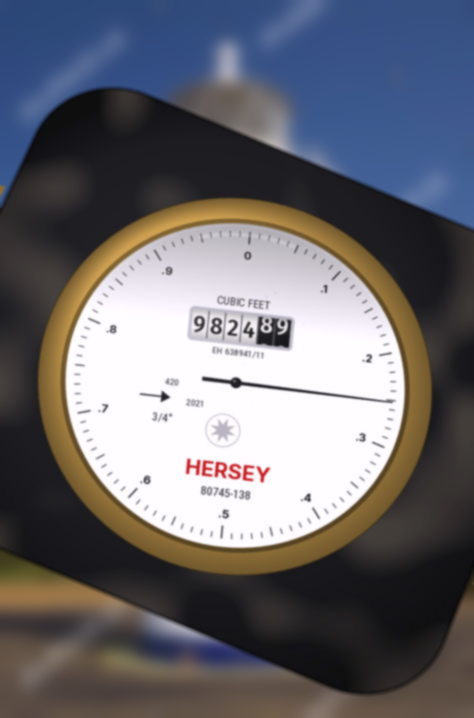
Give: 982489.25 ft³
